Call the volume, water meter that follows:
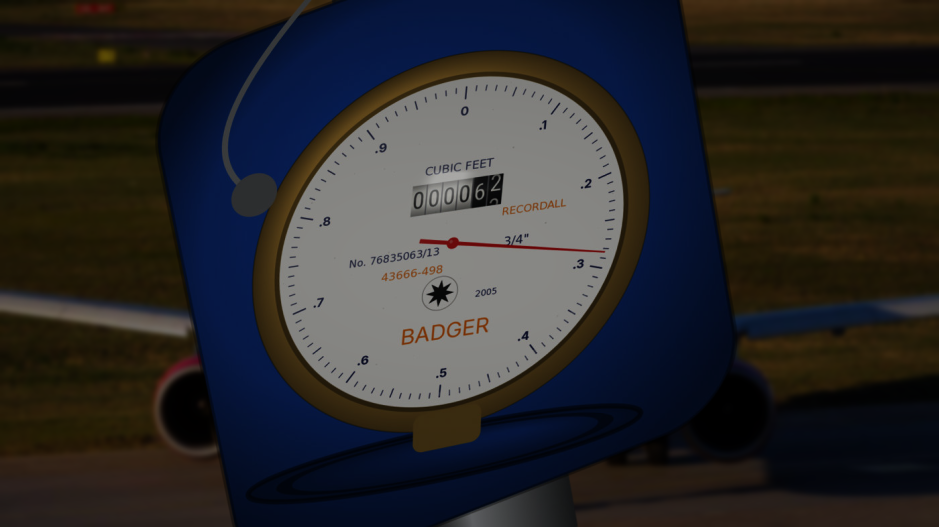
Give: 62.28 ft³
